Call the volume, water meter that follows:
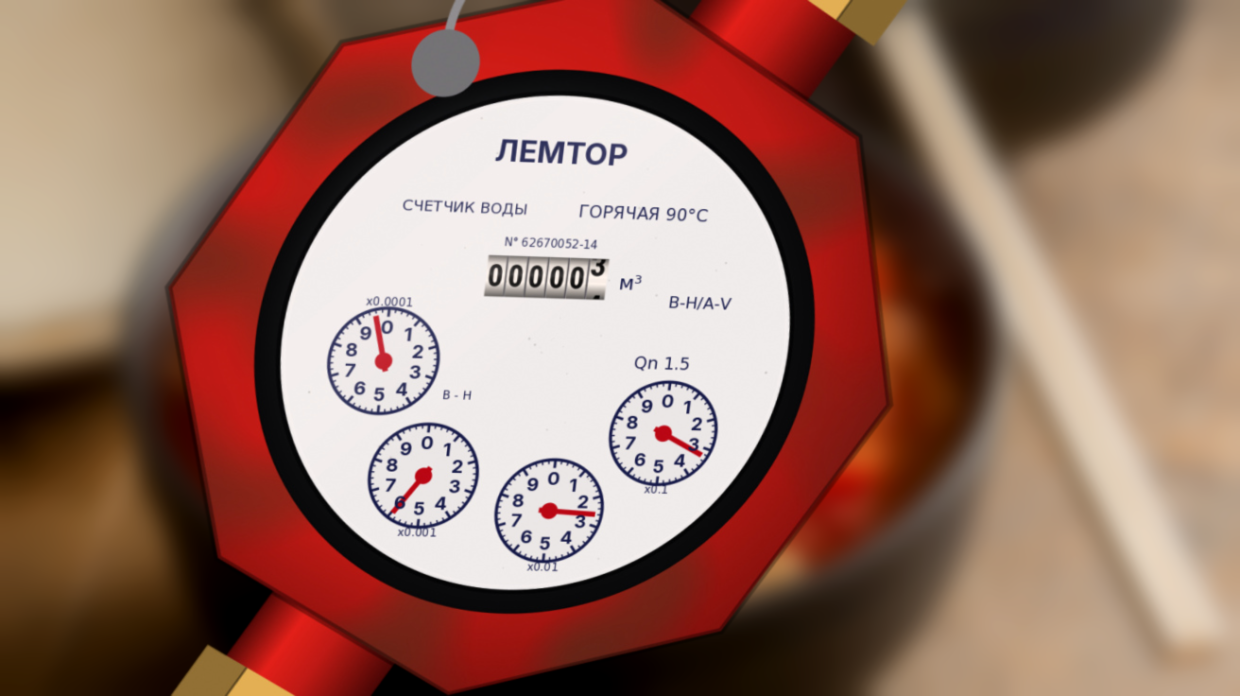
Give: 3.3259 m³
